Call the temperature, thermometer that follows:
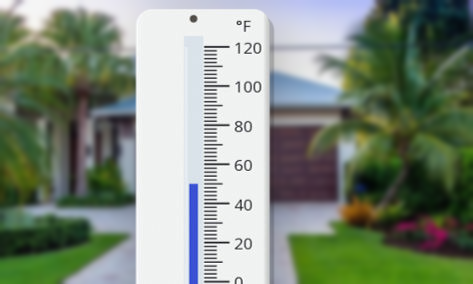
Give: 50 °F
